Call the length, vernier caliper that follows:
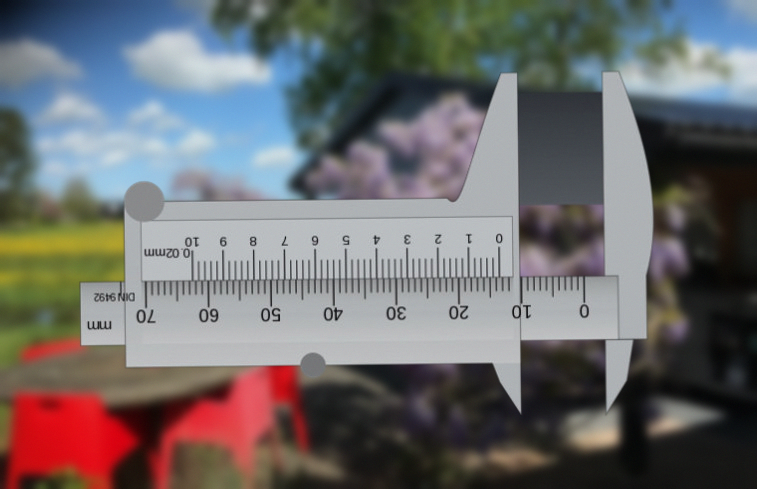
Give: 13.5 mm
